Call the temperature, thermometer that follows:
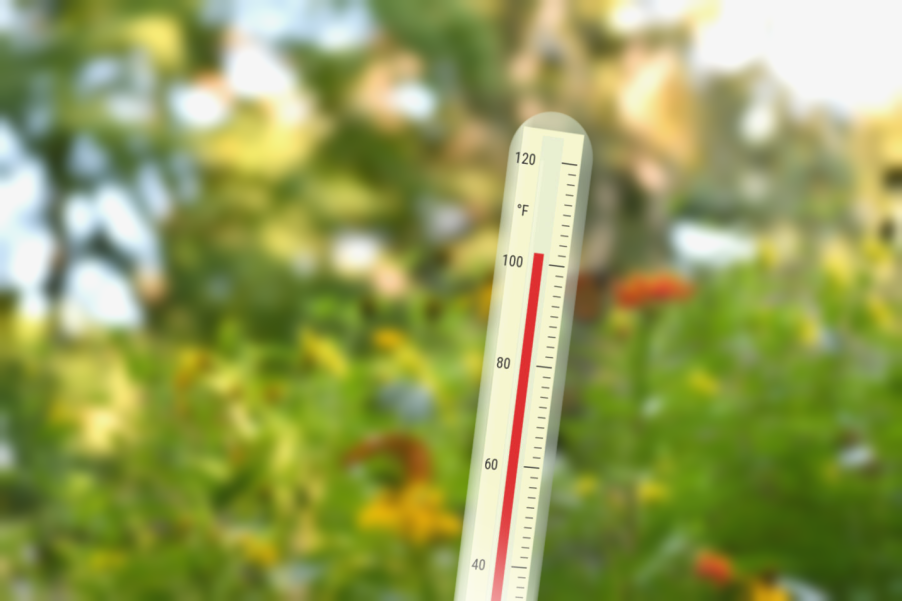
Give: 102 °F
